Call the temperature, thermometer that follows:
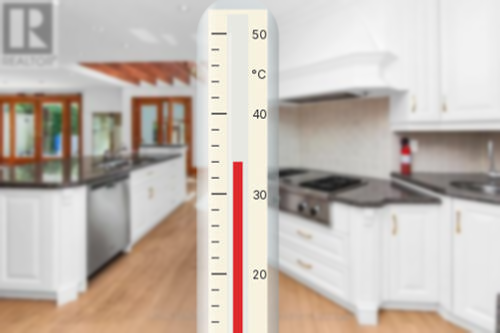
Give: 34 °C
